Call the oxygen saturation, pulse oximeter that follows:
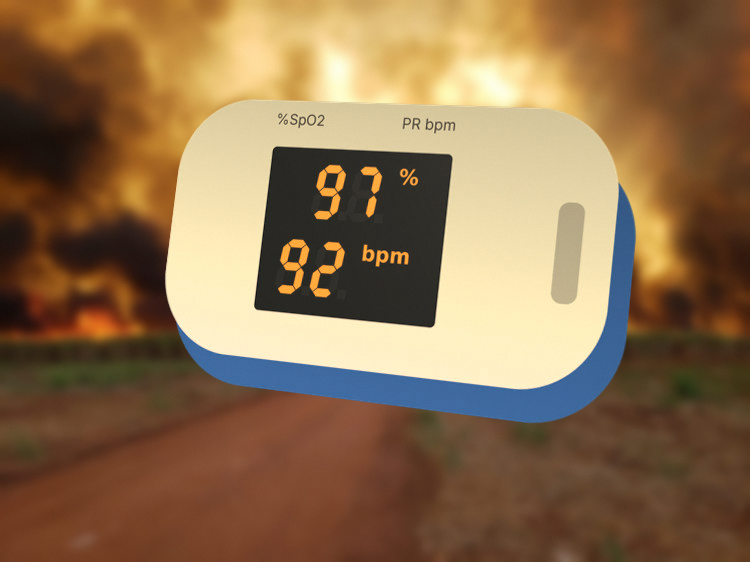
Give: 97 %
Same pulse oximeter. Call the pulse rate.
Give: 92 bpm
